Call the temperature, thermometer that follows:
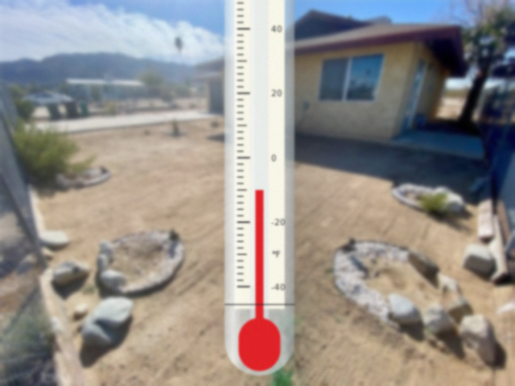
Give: -10 °F
